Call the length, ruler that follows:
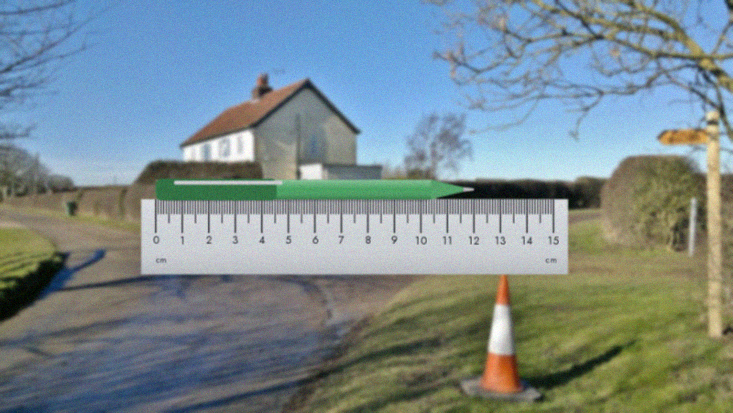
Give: 12 cm
